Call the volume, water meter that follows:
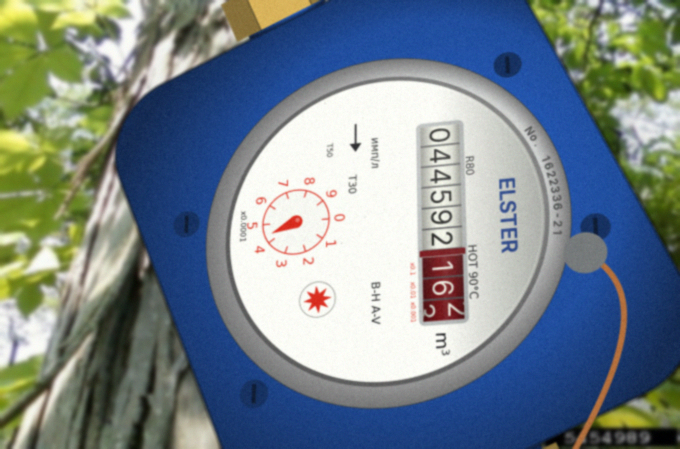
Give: 44592.1624 m³
